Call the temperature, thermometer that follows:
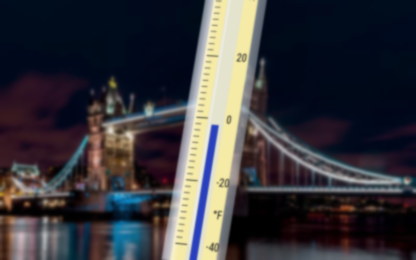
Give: -2 °F
